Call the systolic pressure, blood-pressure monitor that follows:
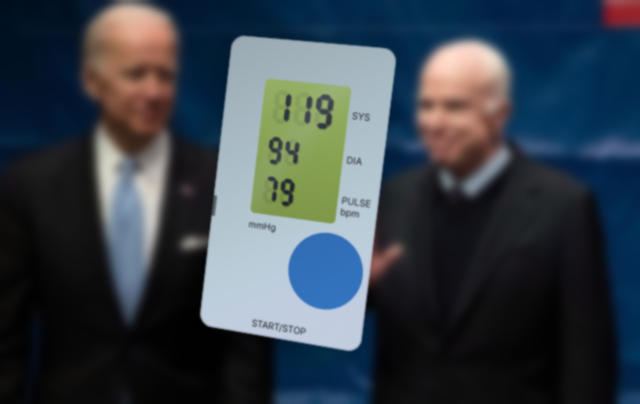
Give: 119 mmHg
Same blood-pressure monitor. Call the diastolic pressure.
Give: 94 mmHg
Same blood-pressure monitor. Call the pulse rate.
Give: 79 bpm
